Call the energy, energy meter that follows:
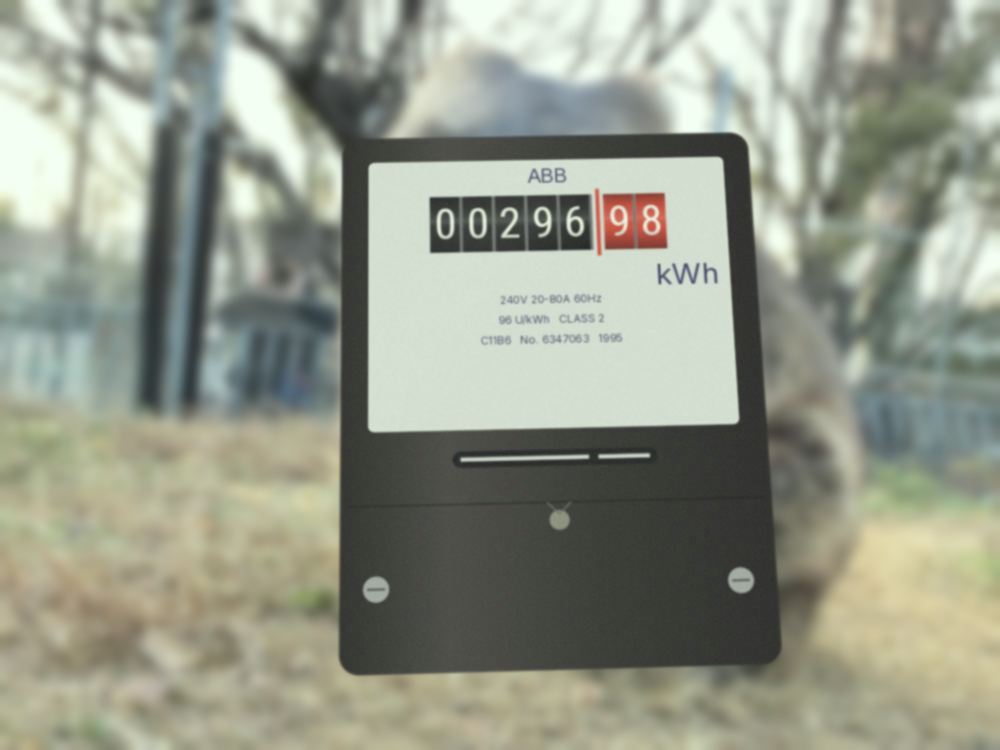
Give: 296.98 kWh
